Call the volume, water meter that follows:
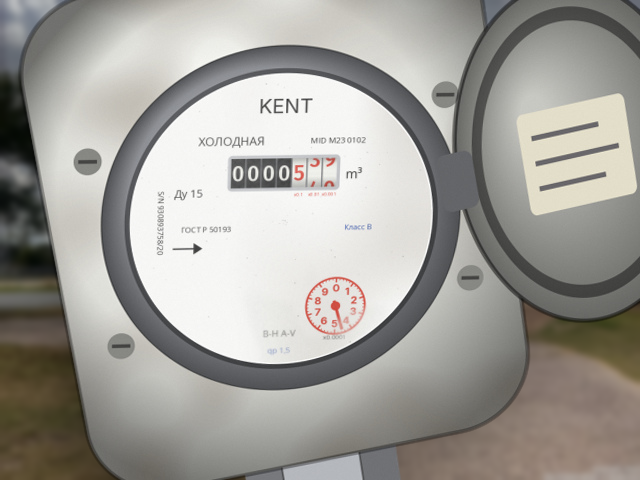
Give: 0.5394 m³
